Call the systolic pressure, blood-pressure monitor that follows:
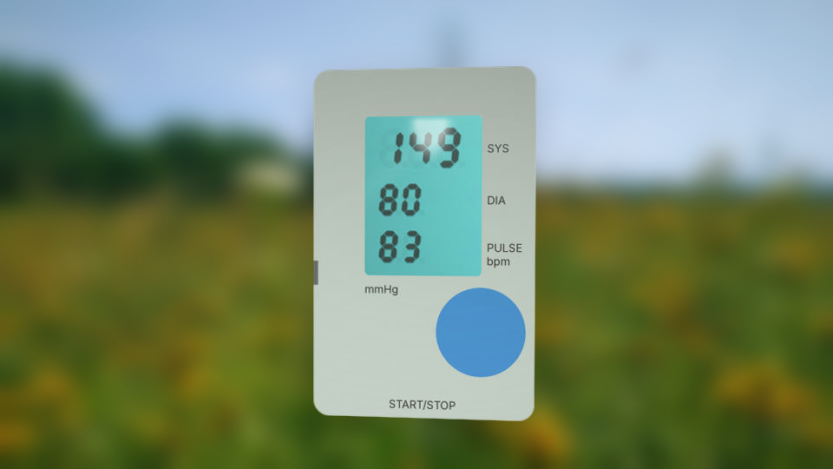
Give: 149 mmHg
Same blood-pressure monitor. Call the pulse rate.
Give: 83 bpm
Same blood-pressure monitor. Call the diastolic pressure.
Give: 80 mmHg
